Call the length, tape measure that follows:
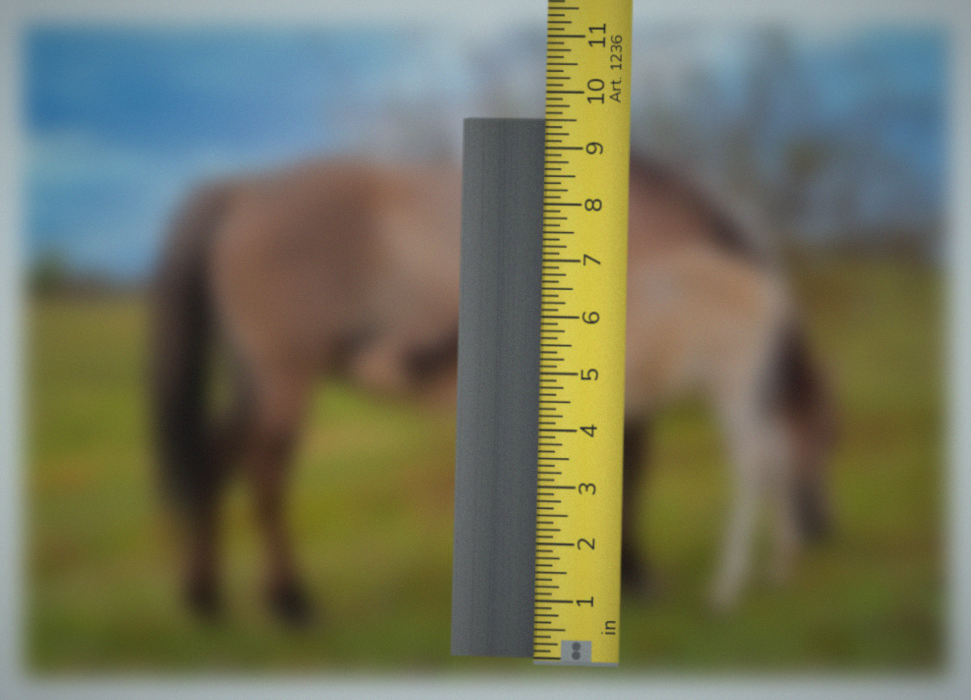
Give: 9.5 in
